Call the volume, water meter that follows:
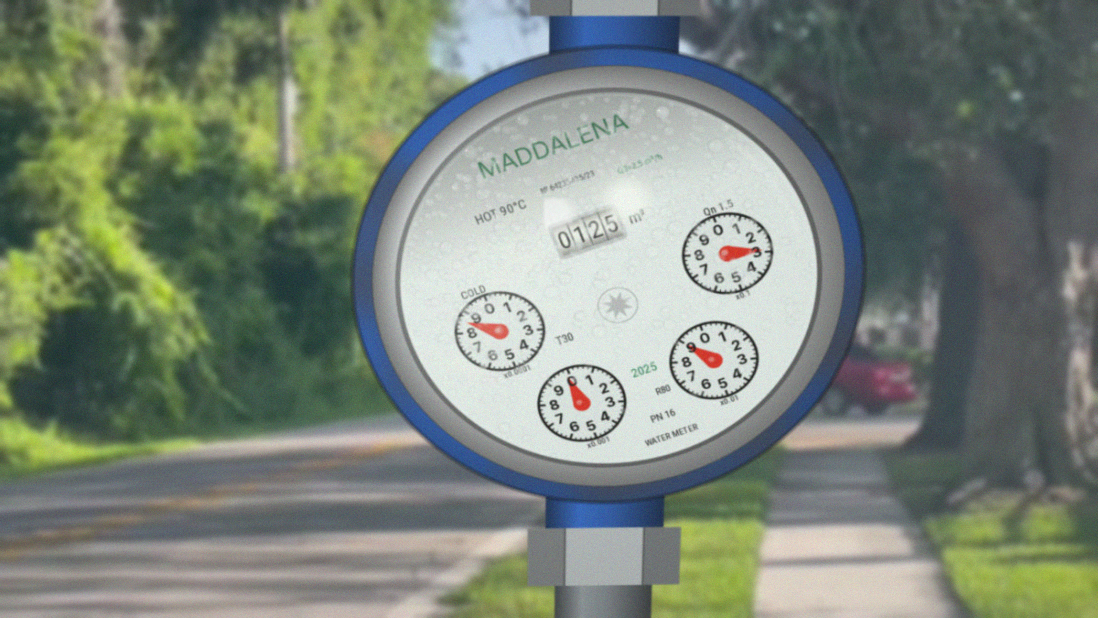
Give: 125.2898 m³
